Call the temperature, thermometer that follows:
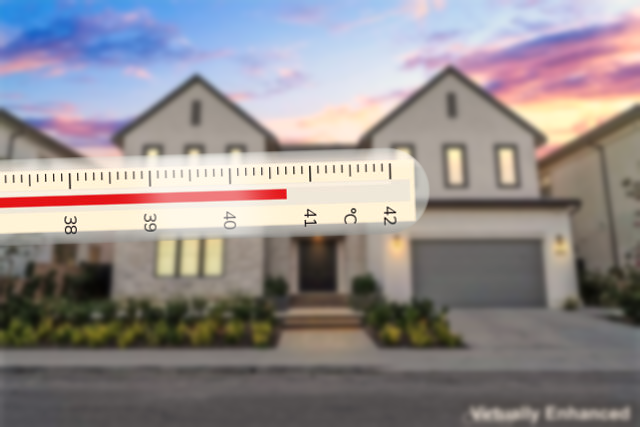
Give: 40.7 °C
